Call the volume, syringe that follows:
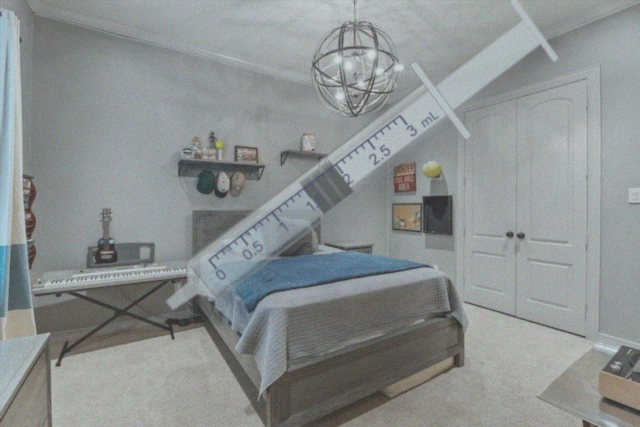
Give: 1.5 mL
